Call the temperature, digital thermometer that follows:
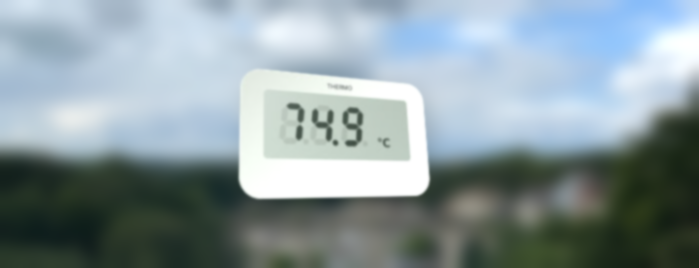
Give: 74.9 °C
